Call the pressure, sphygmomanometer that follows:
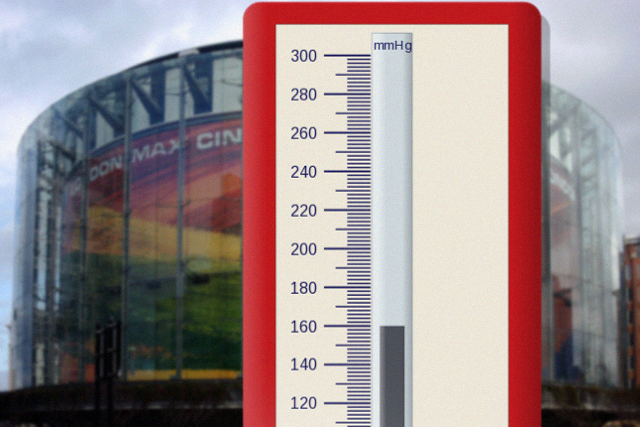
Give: 160 mmHg
